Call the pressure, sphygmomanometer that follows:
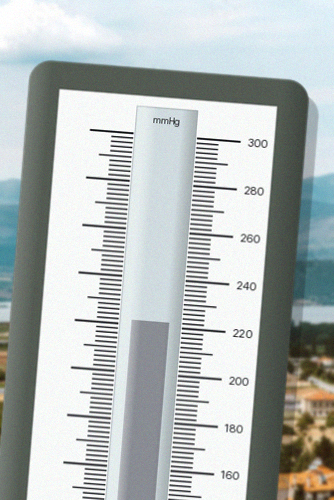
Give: 222 mmHg
